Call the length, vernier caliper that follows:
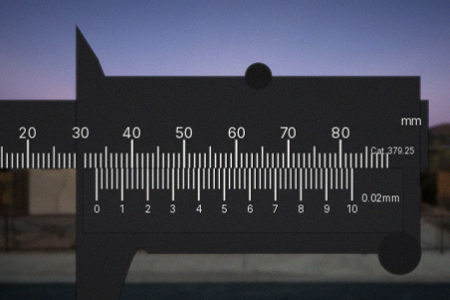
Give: 33.2 mm
